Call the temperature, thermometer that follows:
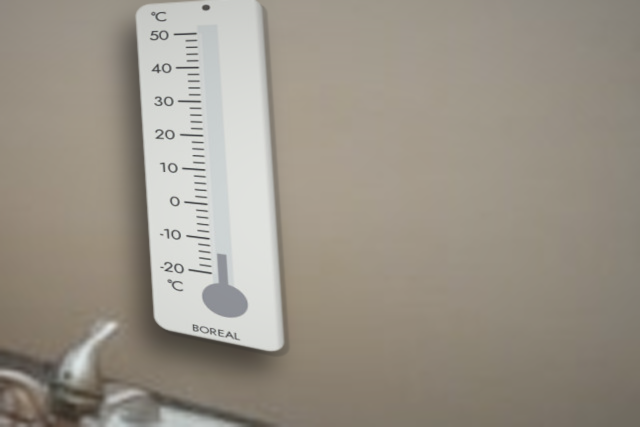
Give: -14 °C
